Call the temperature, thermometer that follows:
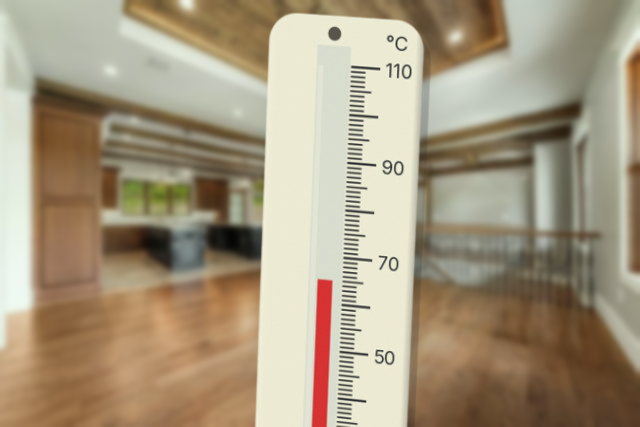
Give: 65 °C
